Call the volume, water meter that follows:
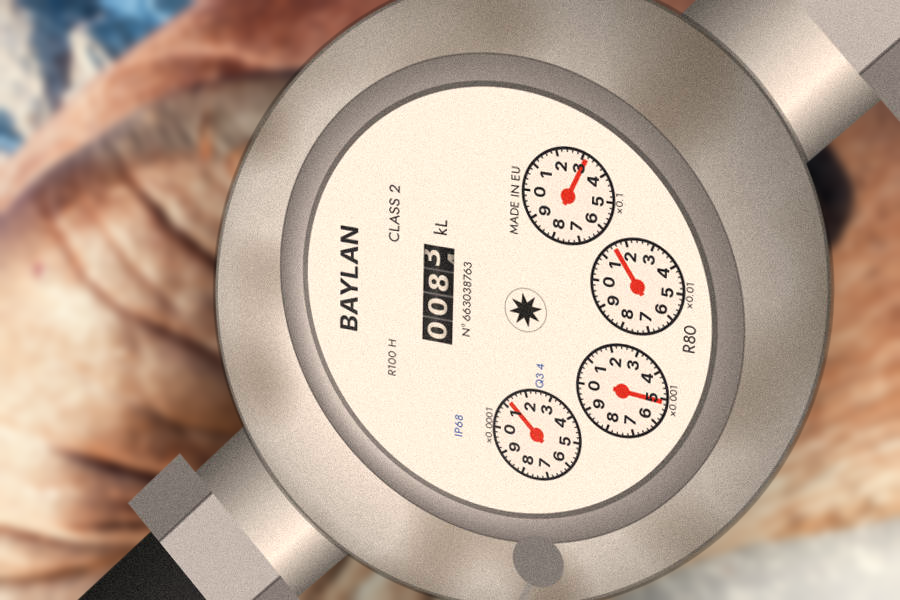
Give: 83.3151 kL
